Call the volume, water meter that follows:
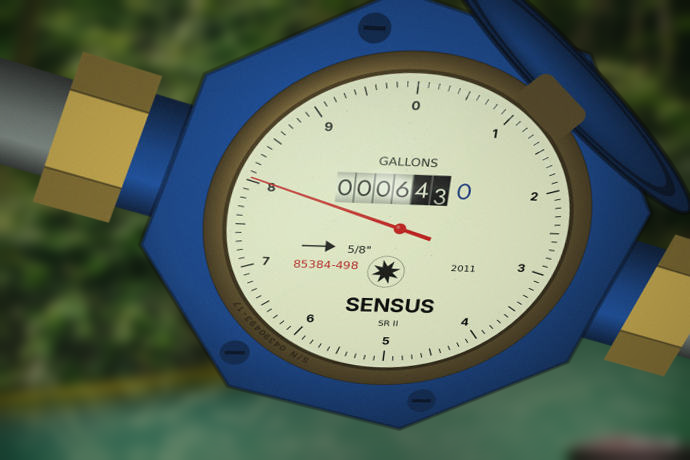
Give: 6428.0 gal
